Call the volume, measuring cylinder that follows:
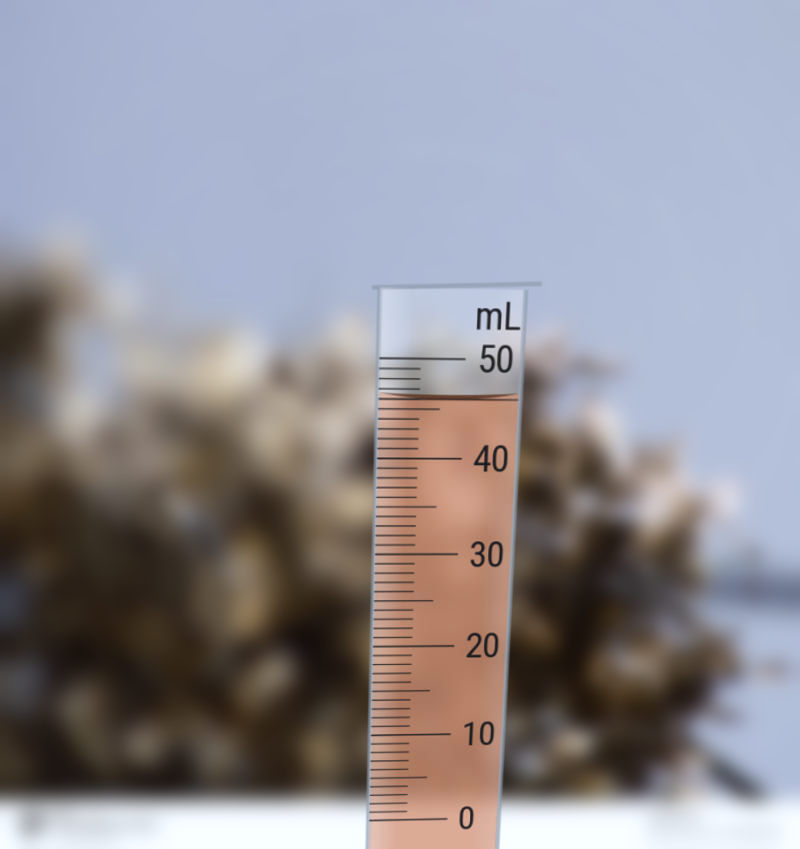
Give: 46 mL
